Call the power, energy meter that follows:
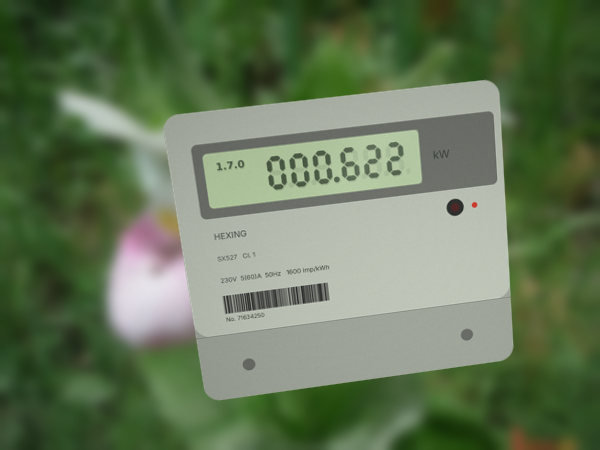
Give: 0.622 kW
